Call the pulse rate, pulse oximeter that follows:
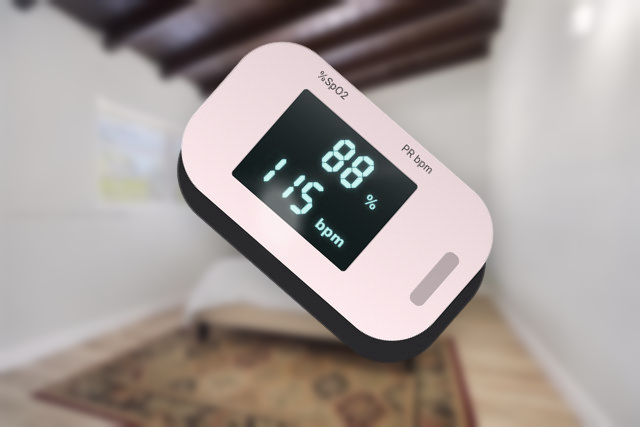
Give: 115 bpm
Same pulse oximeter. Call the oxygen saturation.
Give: 88 %
